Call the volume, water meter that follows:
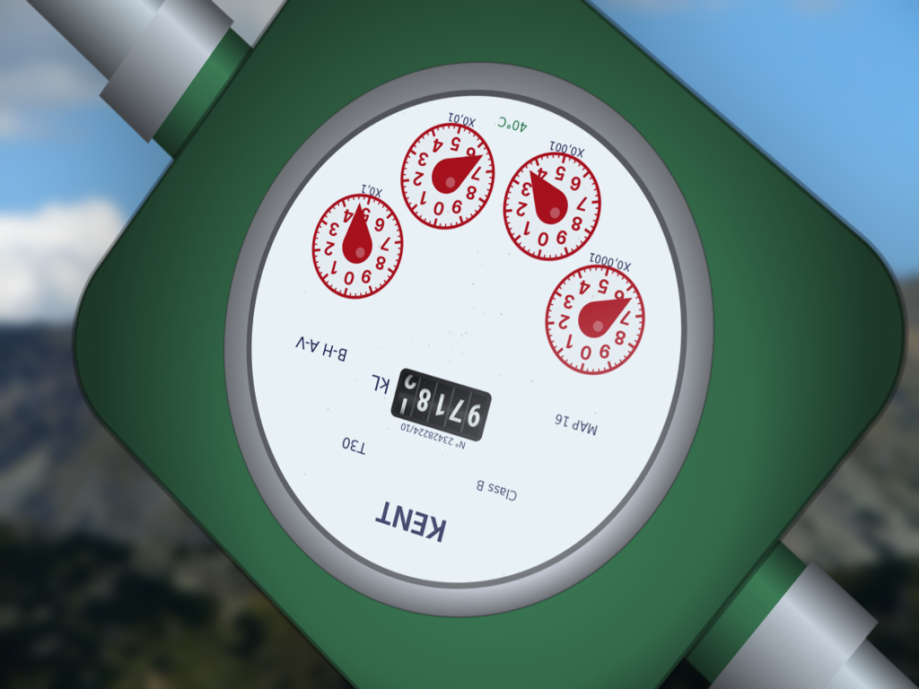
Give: 97181.4636 kL
